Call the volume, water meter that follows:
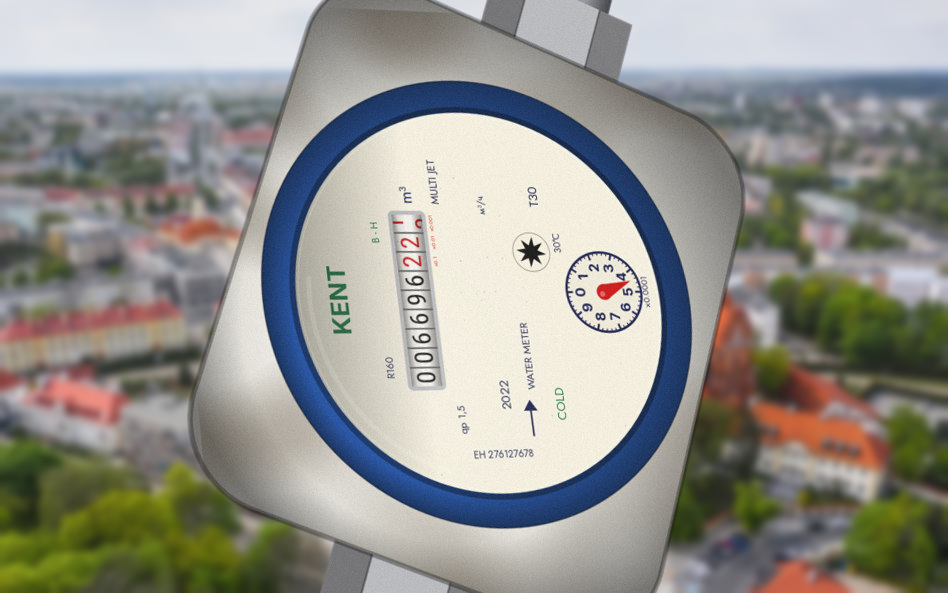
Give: 6696.2214 m³
